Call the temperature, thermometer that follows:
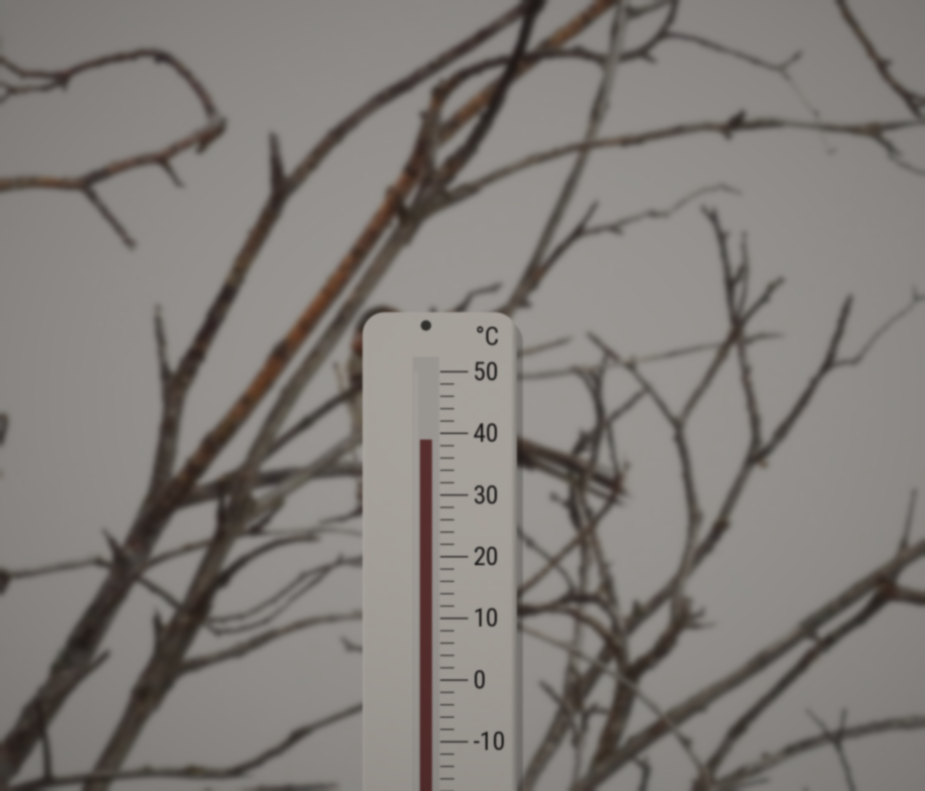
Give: 39 °C
